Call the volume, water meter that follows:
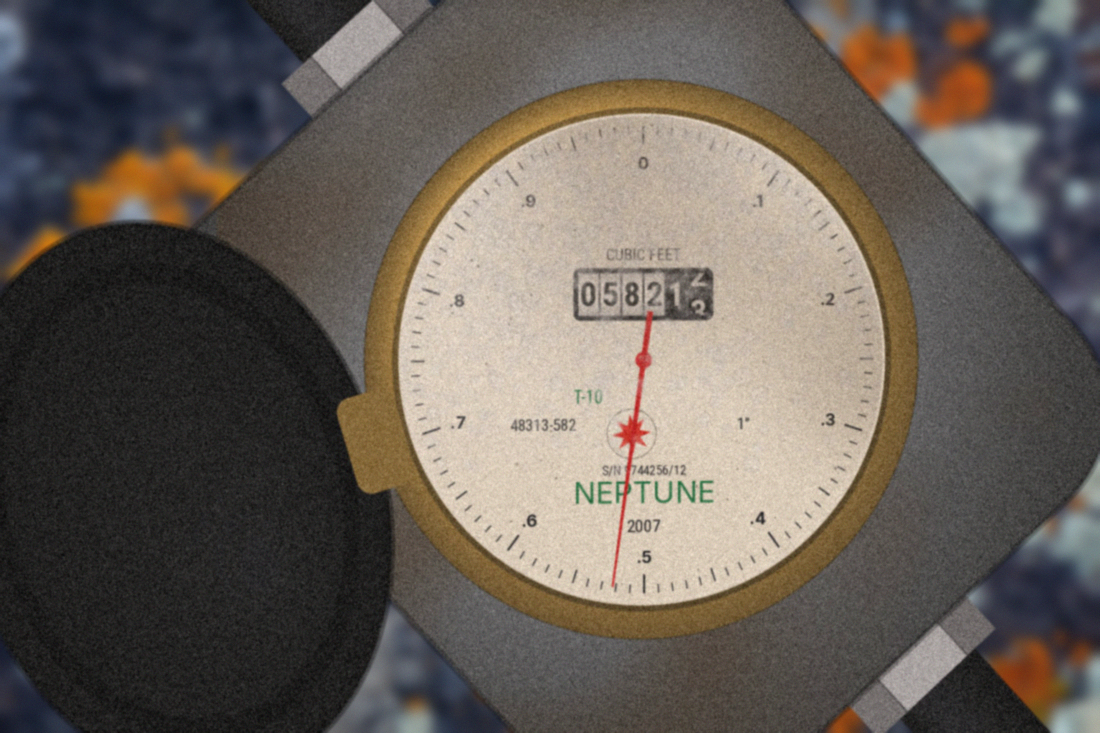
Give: 58212.52 ft³
